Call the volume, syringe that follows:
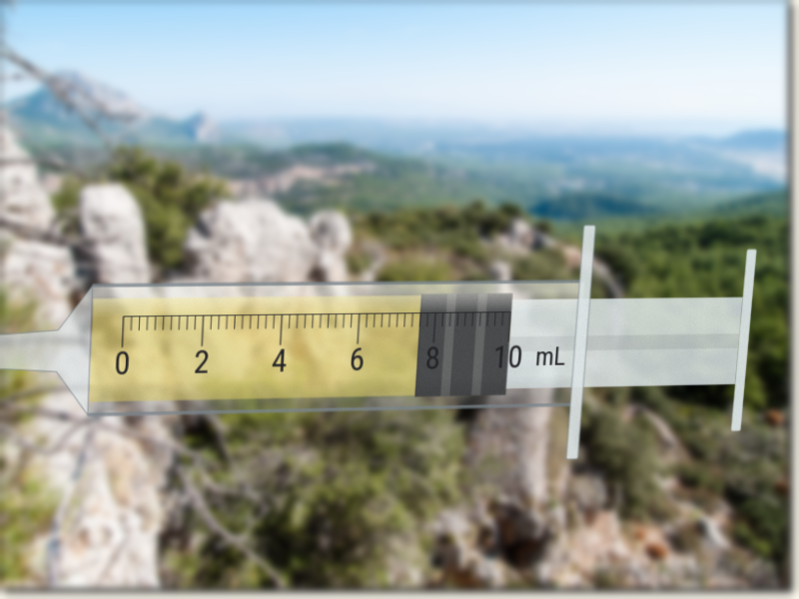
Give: 7.6 mL
